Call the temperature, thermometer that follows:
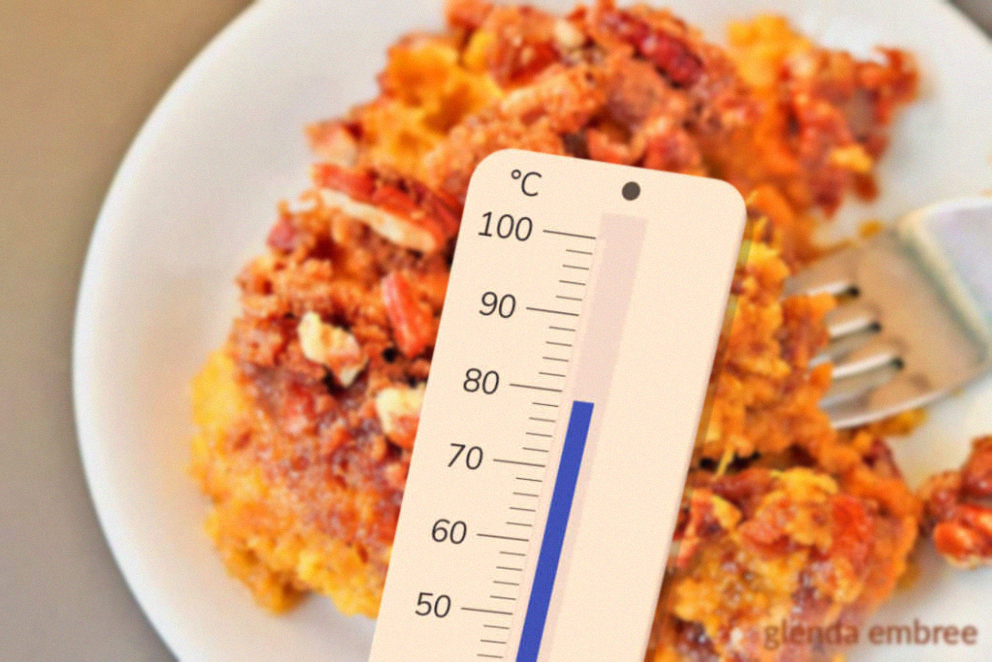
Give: 79 °C
